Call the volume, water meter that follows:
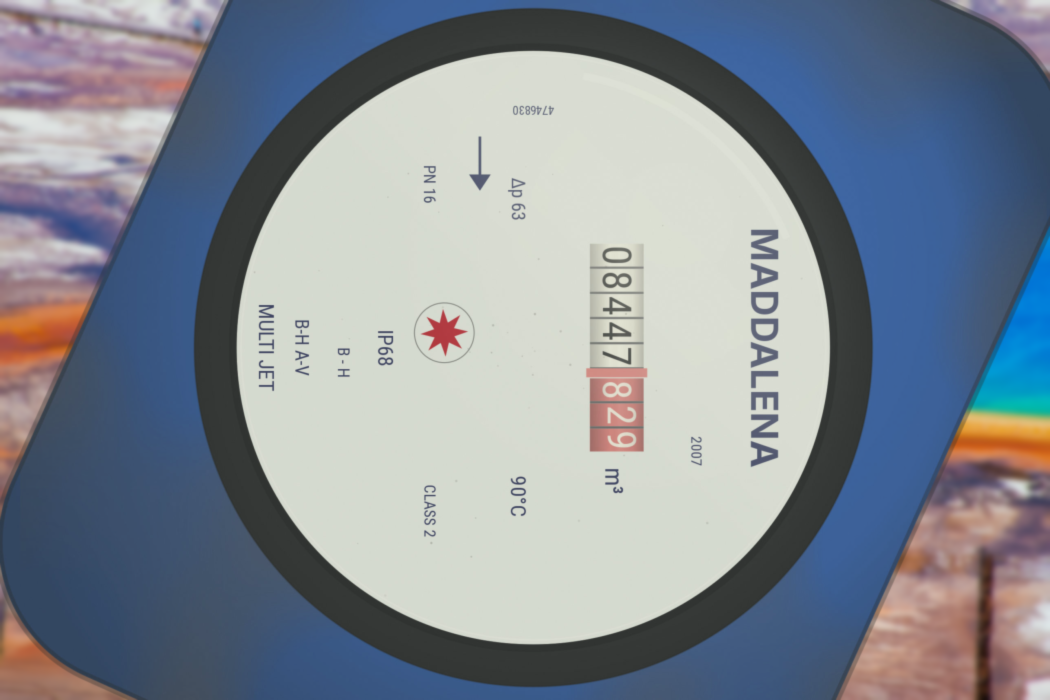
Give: 8447.829 m³
